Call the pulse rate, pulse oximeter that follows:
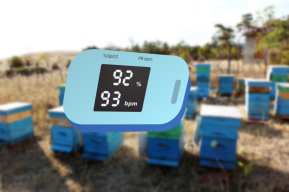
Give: 93 bpm
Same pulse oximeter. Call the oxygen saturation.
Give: 92 %
